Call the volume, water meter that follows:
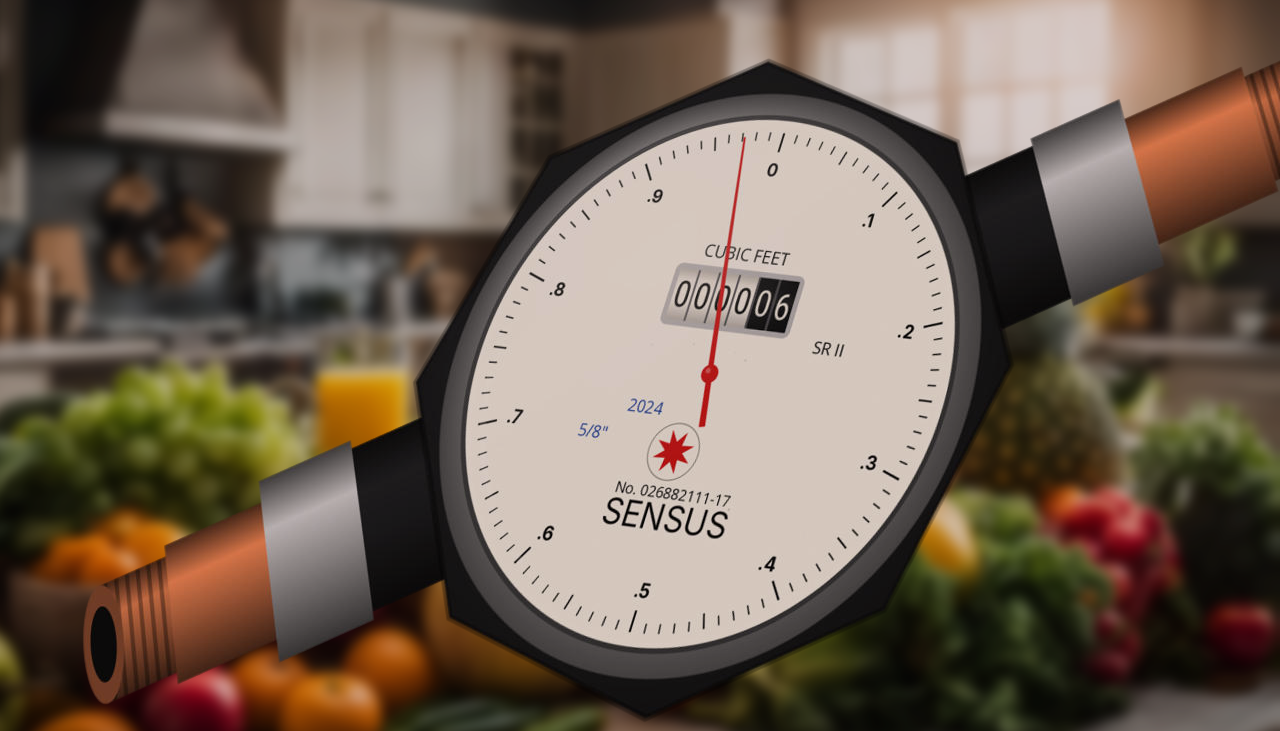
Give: 5.97 ft³
